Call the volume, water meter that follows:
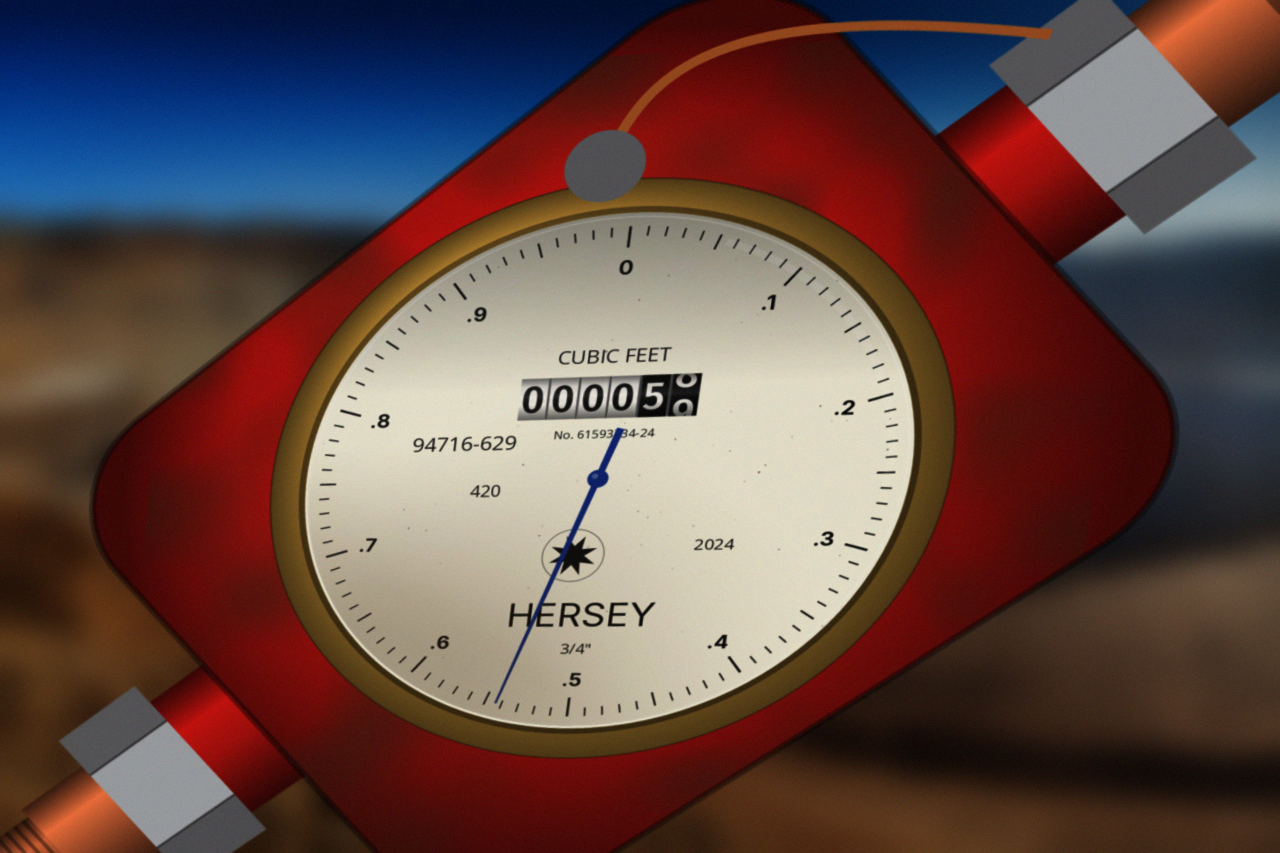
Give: 58.54 ft³
